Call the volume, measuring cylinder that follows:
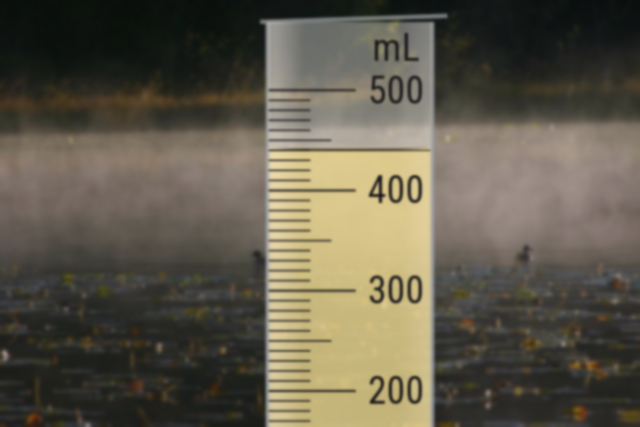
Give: 440 mL
